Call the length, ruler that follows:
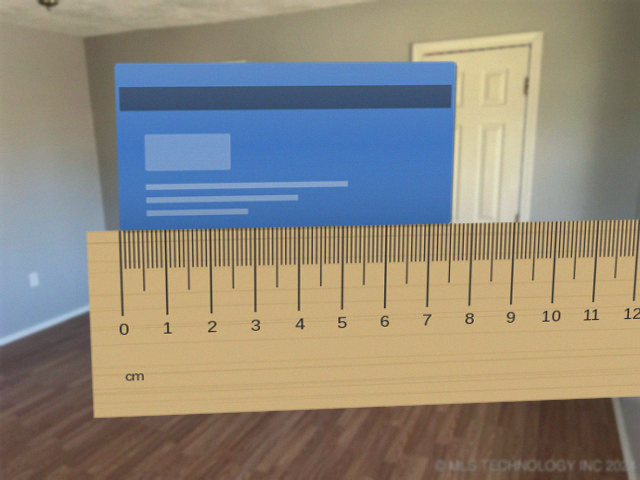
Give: 7.5 cm
